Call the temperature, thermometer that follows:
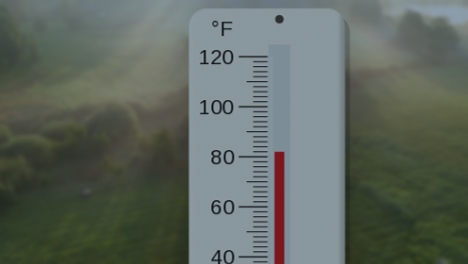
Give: 82 °F
